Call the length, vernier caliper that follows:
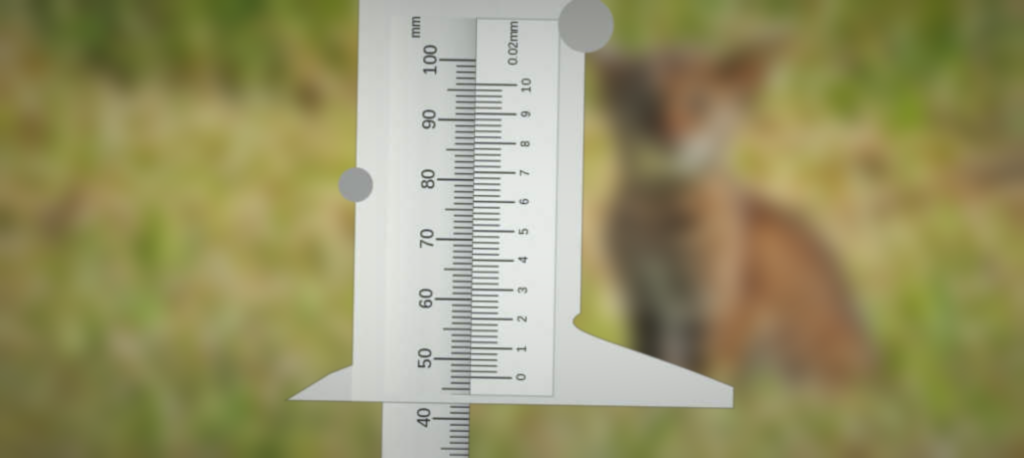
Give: 47.0 mm
